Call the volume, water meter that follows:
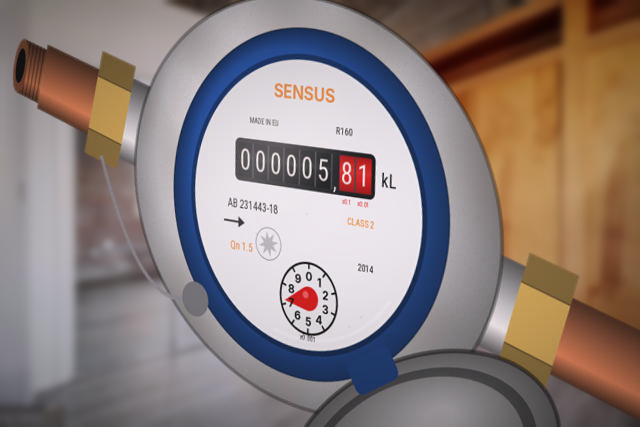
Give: 5.817 kL
